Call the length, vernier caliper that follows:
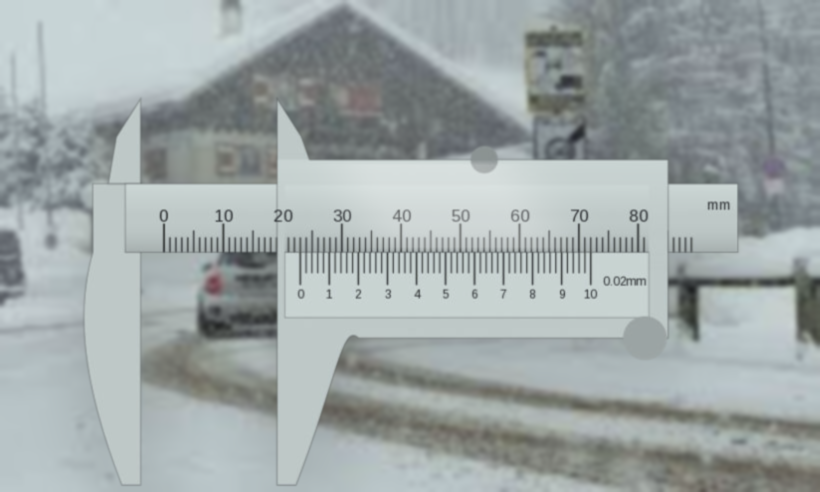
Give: 23.0 mm
